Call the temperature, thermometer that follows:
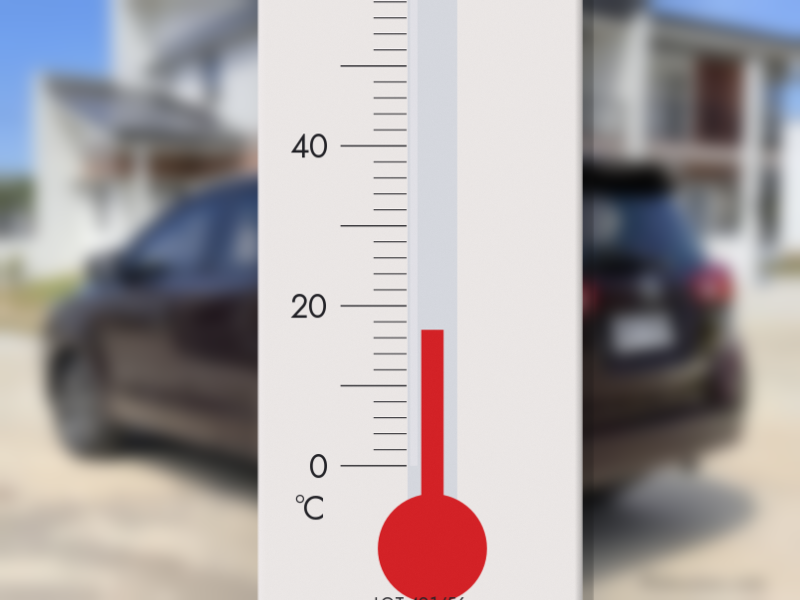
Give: 17 °C
